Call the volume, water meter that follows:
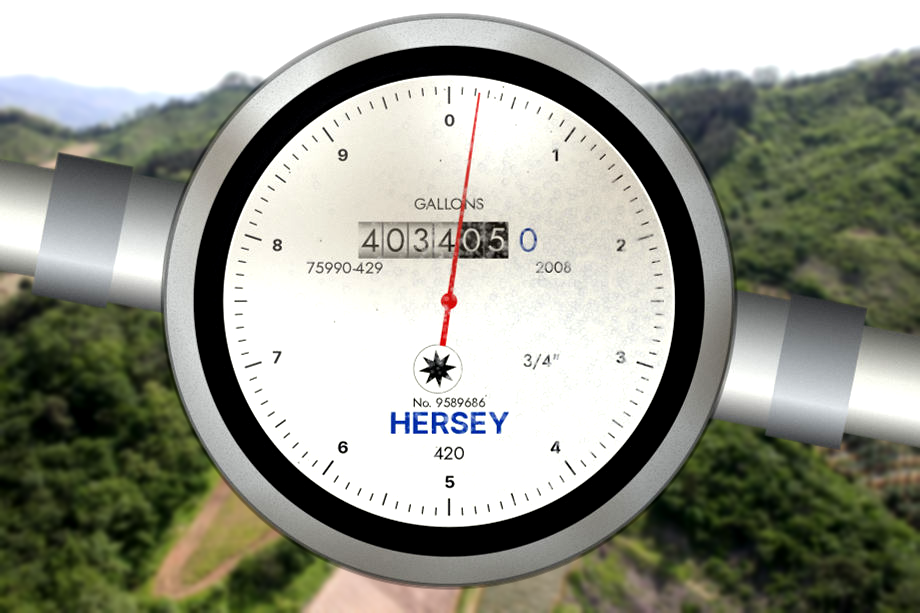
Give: 4034050.2 gal
